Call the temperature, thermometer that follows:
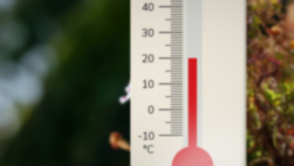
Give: 20 °C
